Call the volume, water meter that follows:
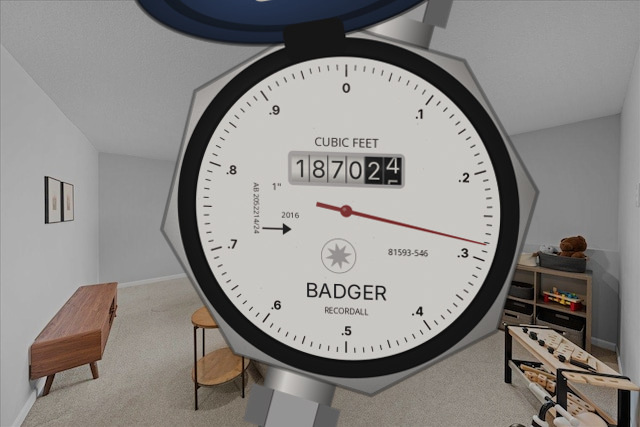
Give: 187024.28 ft³
